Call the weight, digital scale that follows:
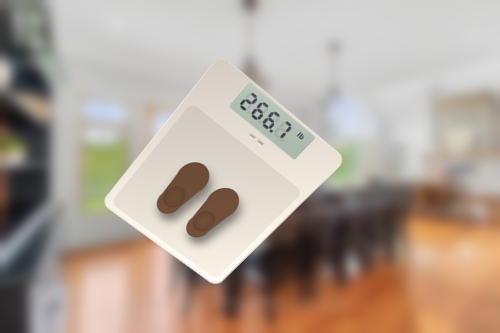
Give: 266.7 lb
